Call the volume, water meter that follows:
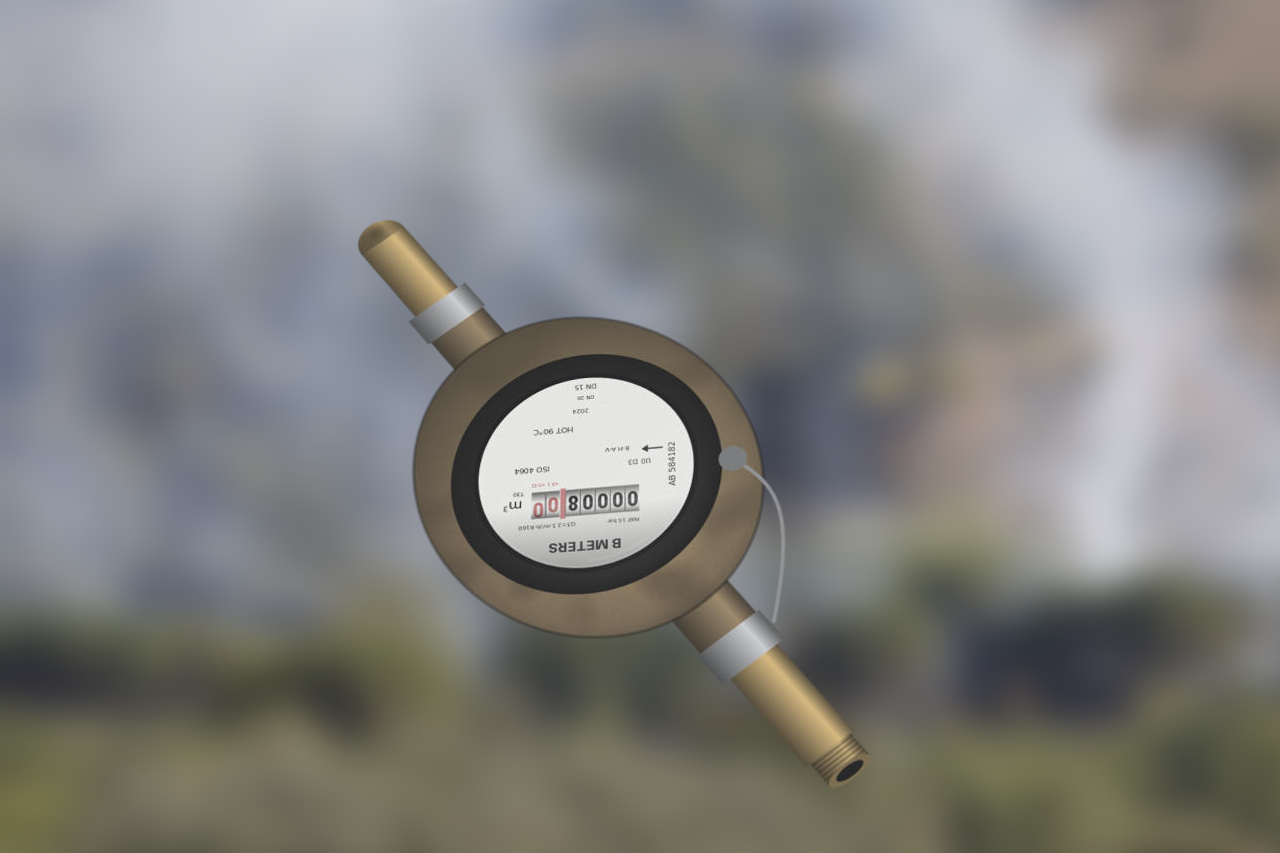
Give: 8.00 m³
